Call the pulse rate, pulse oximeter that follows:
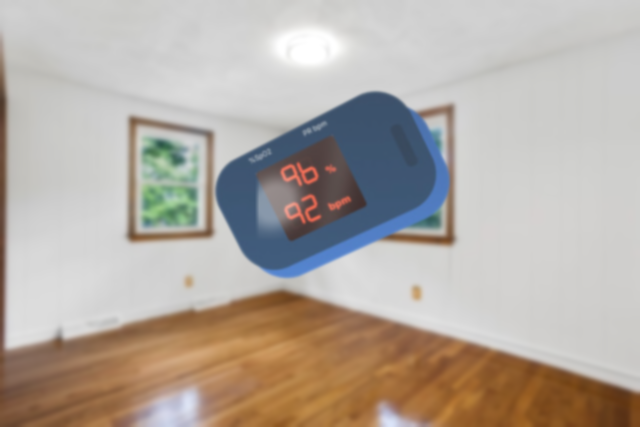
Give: 92 bpm
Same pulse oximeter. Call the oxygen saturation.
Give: 96 %
